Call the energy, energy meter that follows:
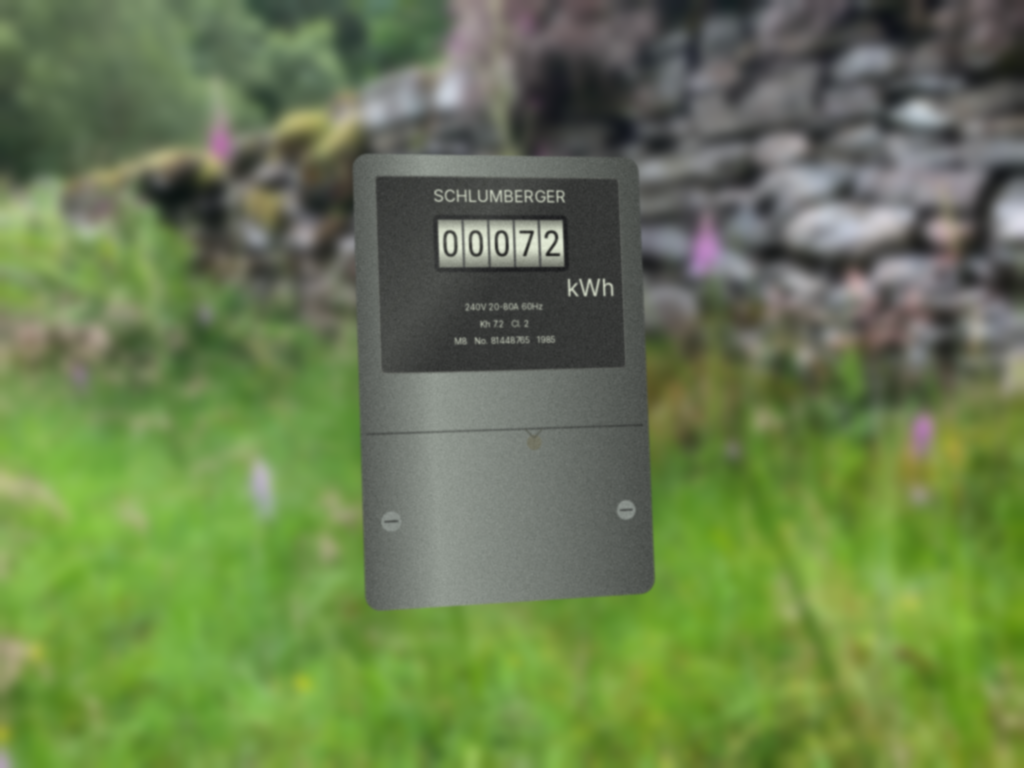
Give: 72 kWh
